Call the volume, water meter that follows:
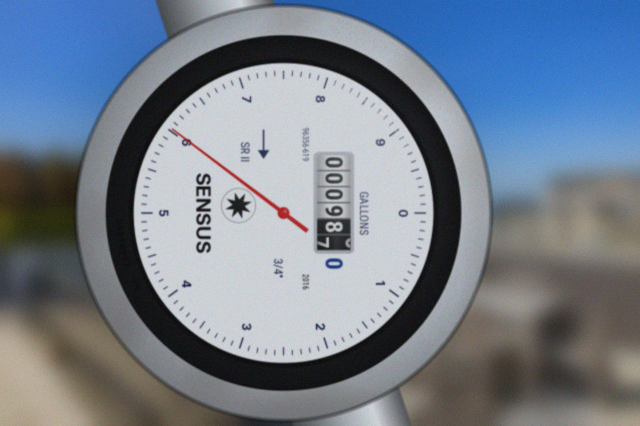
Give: 9866.0 gal
